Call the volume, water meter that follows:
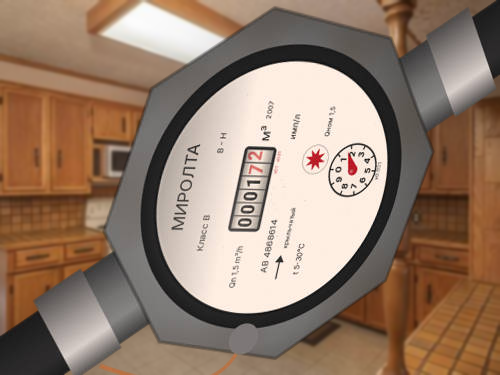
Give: 1.721 m³
